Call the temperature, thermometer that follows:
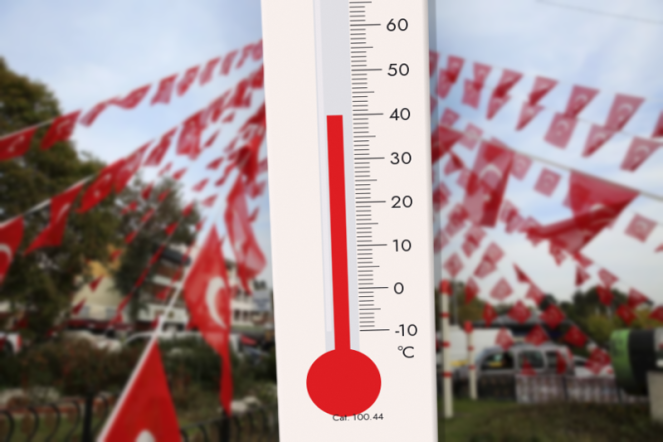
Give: 40 °C
